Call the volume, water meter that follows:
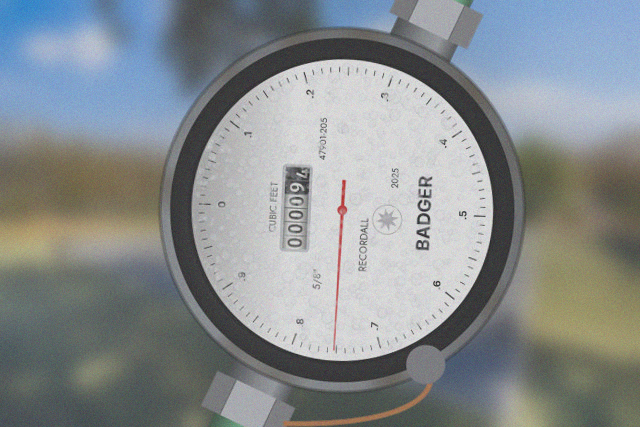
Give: 93.75 ft³
